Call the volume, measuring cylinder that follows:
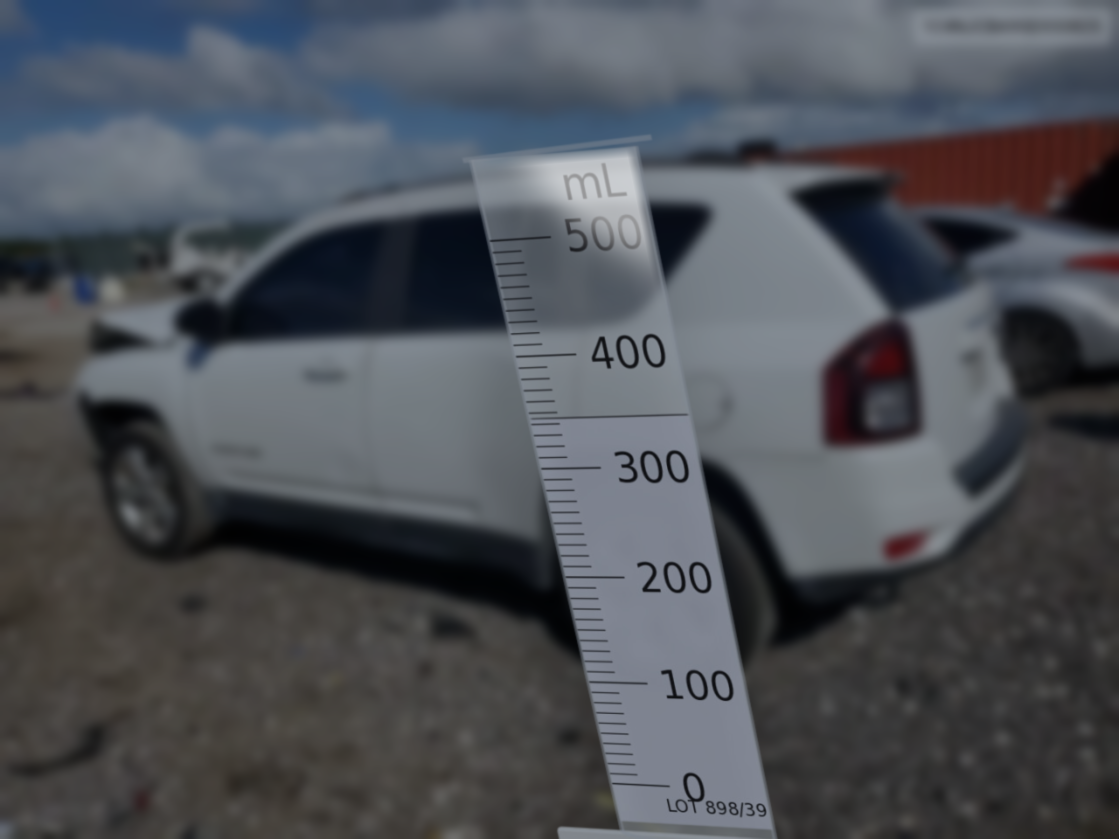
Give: 345 mL
